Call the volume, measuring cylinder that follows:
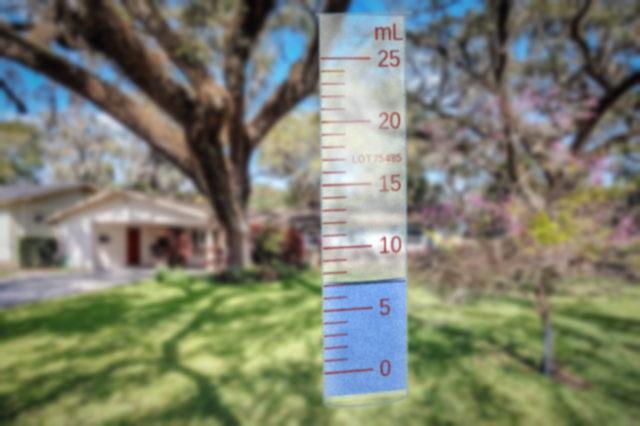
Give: 7 mL
